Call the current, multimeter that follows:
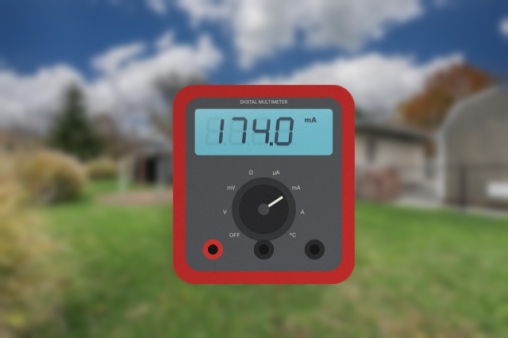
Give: 174.0 mA
